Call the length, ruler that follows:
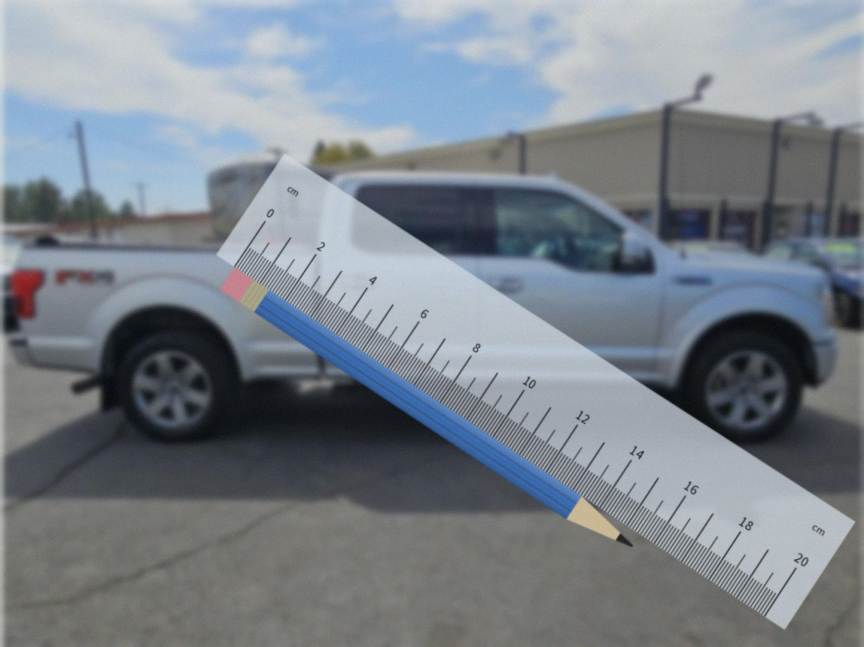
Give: 15.5 cm
